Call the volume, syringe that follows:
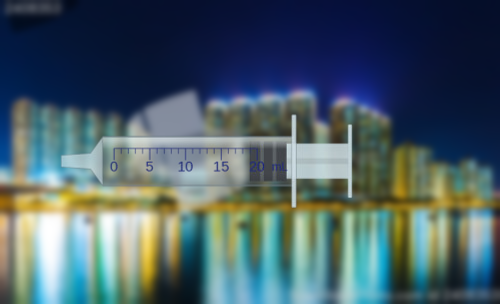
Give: 19 mL
